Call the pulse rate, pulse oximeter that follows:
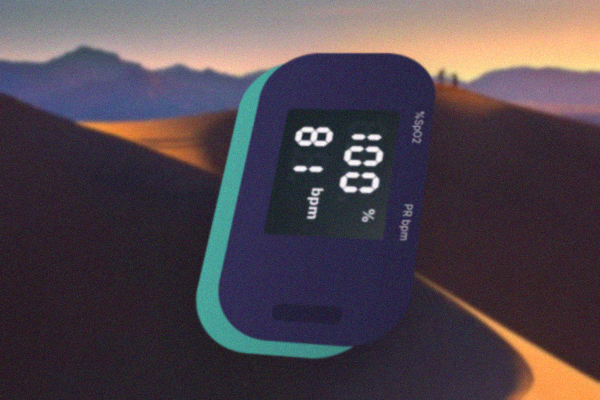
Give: 81 bpm
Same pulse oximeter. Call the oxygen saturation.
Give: 100 %
